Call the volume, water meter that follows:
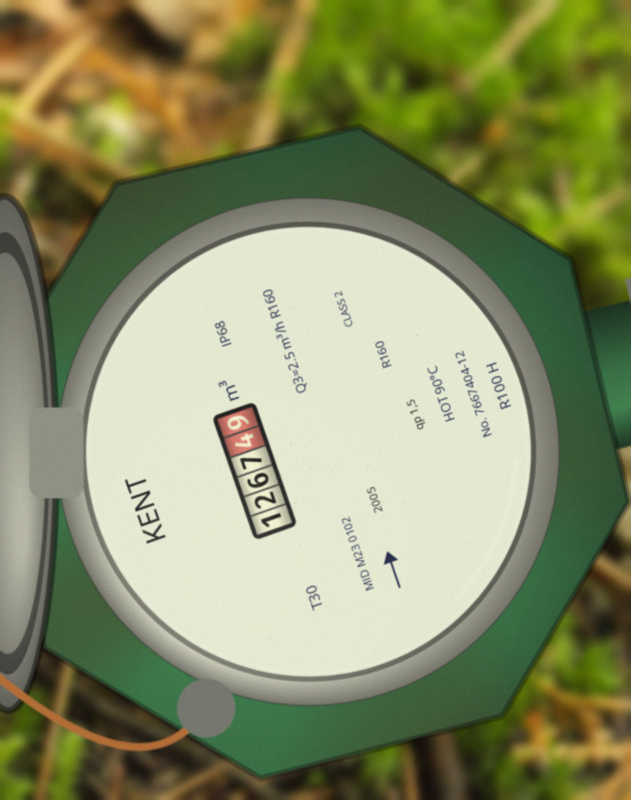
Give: 1267.49 m³
